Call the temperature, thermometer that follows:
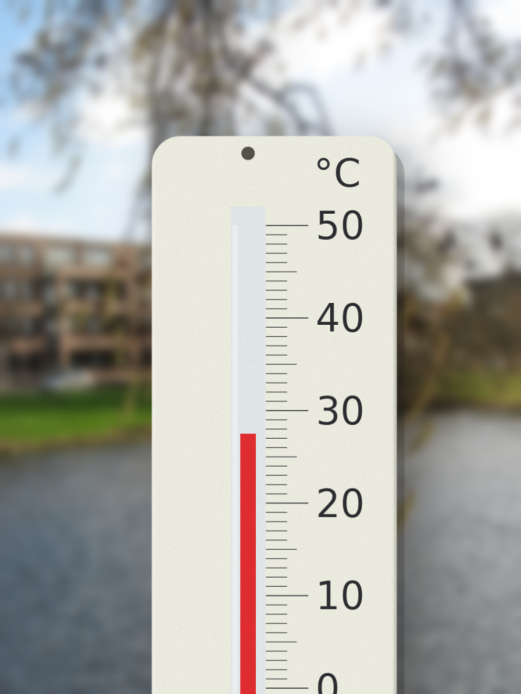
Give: 27.5 °C
